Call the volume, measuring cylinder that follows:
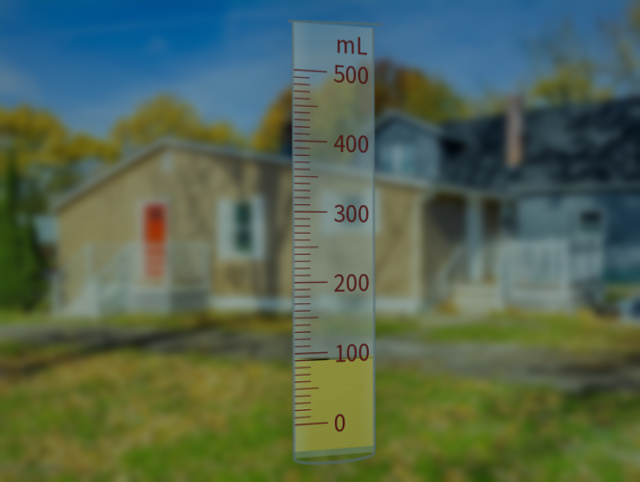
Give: 90 mL
